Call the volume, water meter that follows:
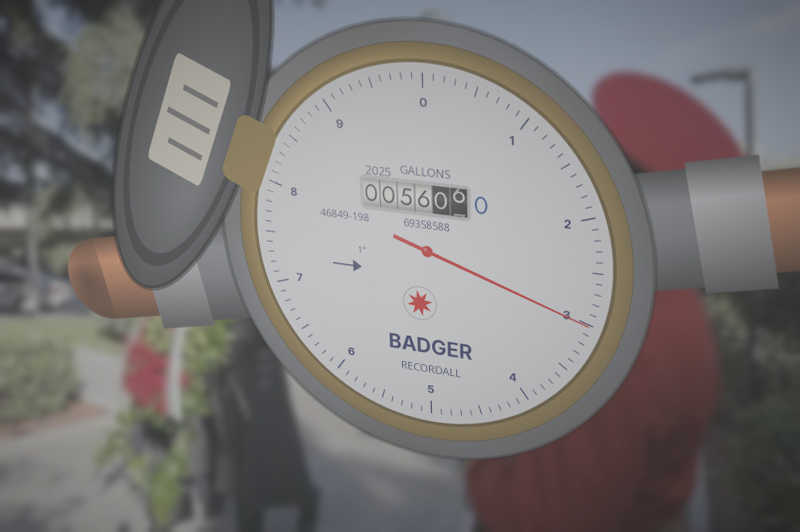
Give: 56063.0 gal
